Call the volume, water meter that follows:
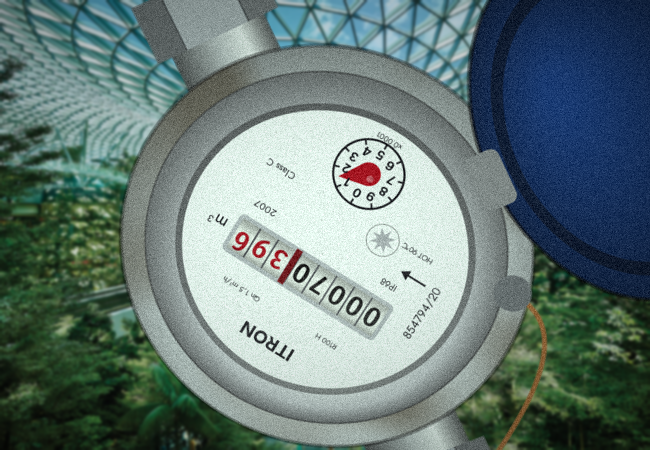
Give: 70.3961 m³
